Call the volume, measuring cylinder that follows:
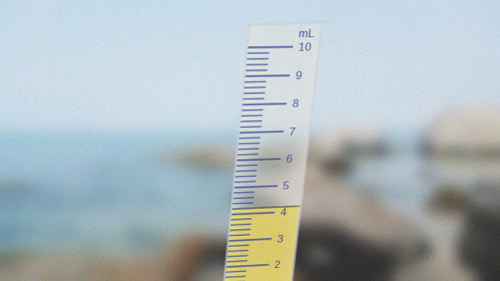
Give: 4.2 mL
